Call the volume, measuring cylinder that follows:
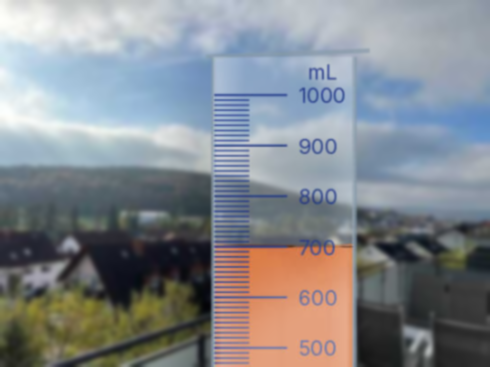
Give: 700 mL
